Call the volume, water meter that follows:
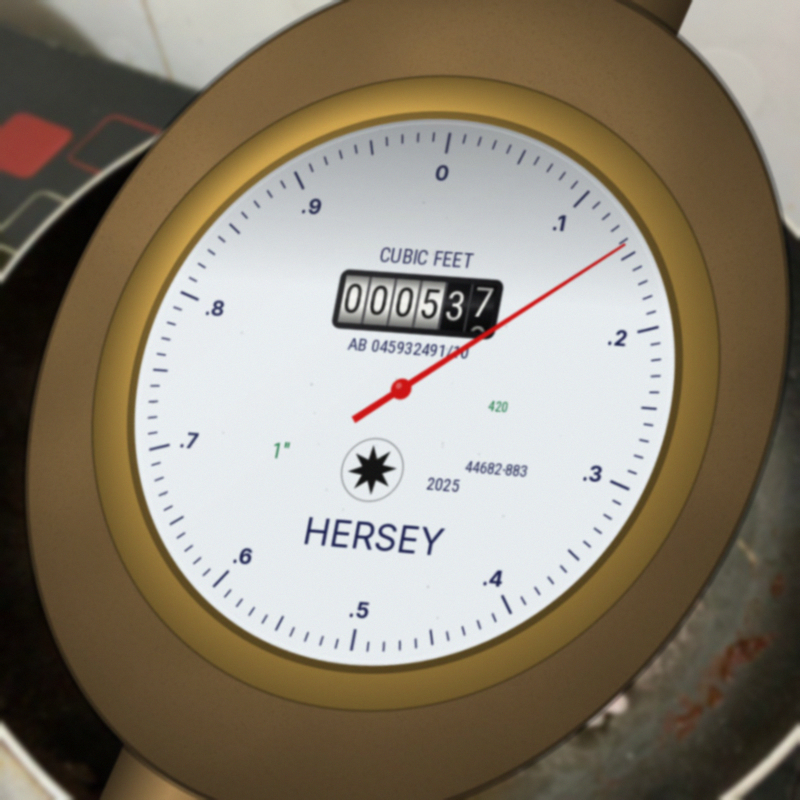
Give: 537.14 ft³
